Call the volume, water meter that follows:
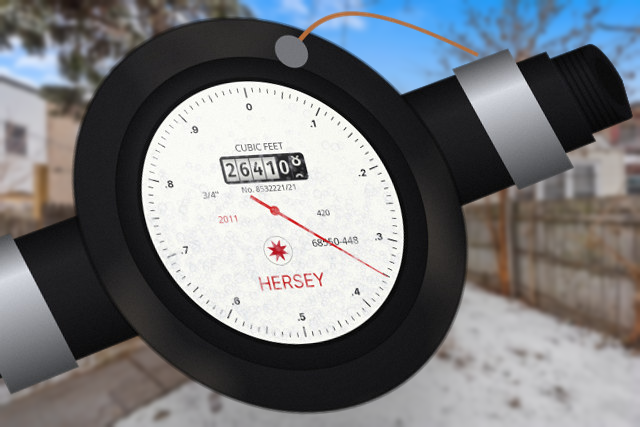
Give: 264108.35 ft³
